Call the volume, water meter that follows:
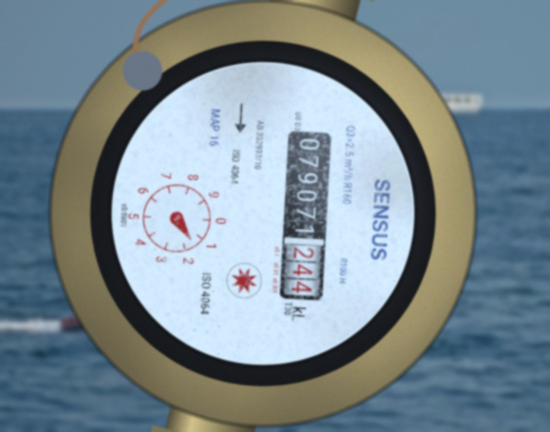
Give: 79071.2441 kL
